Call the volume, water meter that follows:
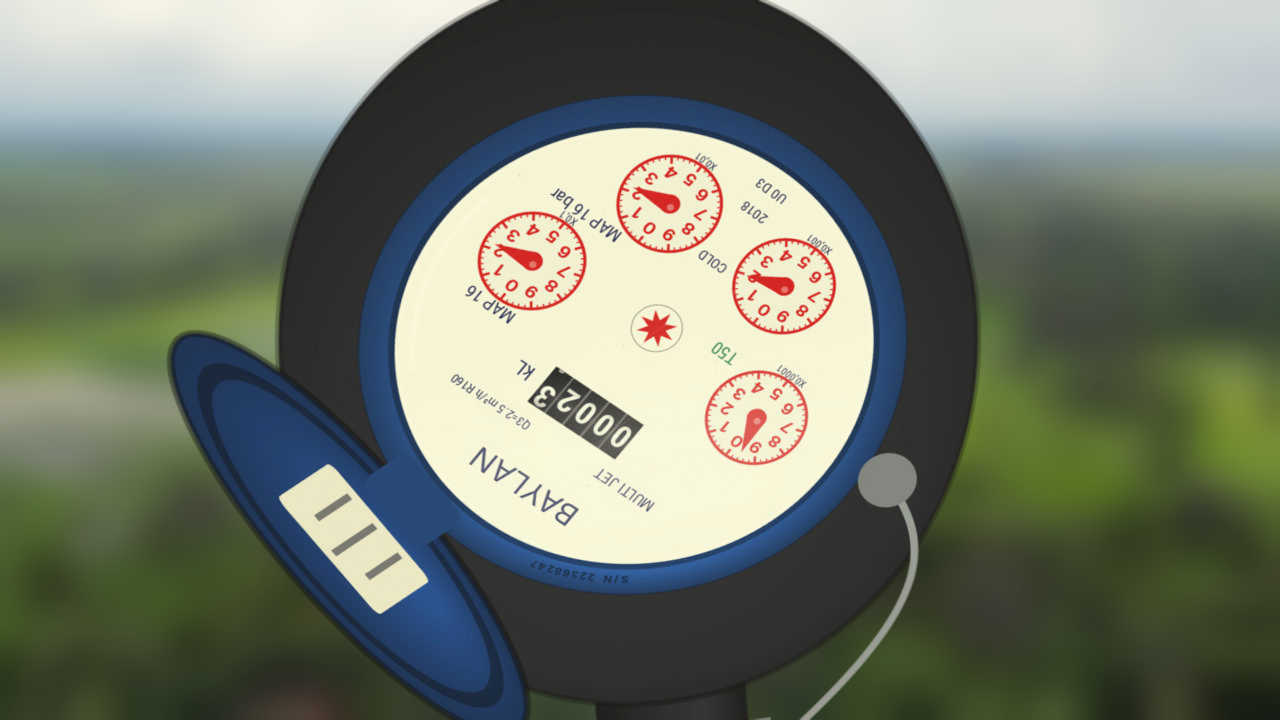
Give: 23.2219 kL
